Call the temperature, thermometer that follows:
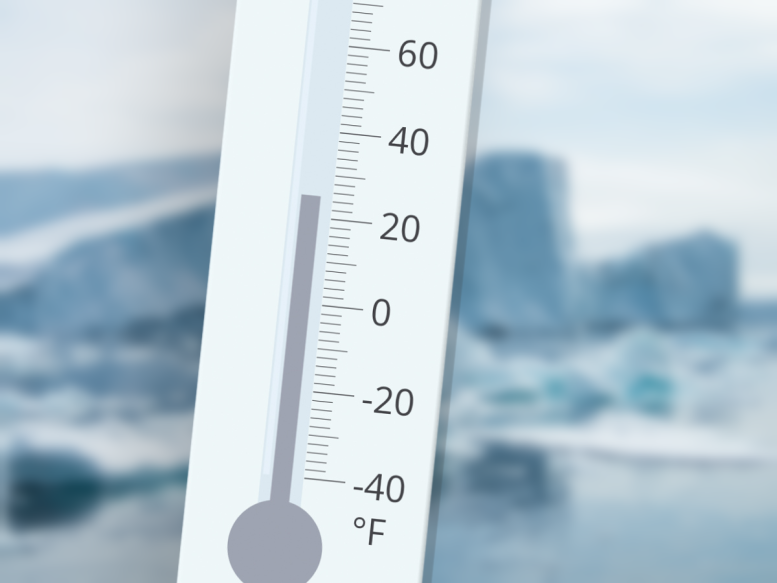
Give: 25 °F
